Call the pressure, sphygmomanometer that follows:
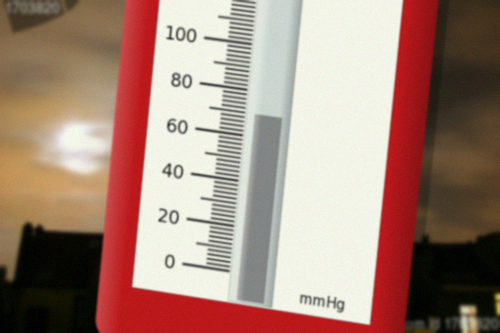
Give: 70 mmHg
